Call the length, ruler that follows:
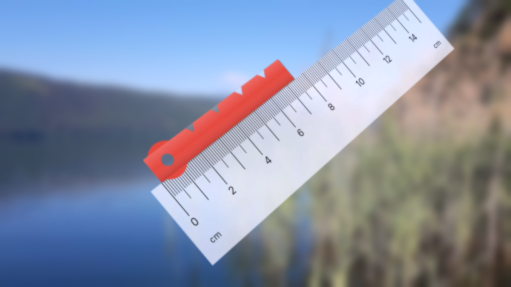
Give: 7.5 cm
